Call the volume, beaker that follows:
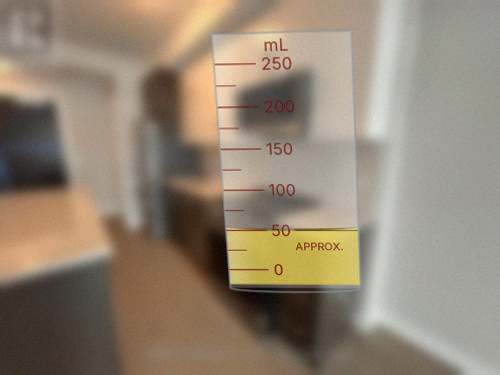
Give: 50 mL
